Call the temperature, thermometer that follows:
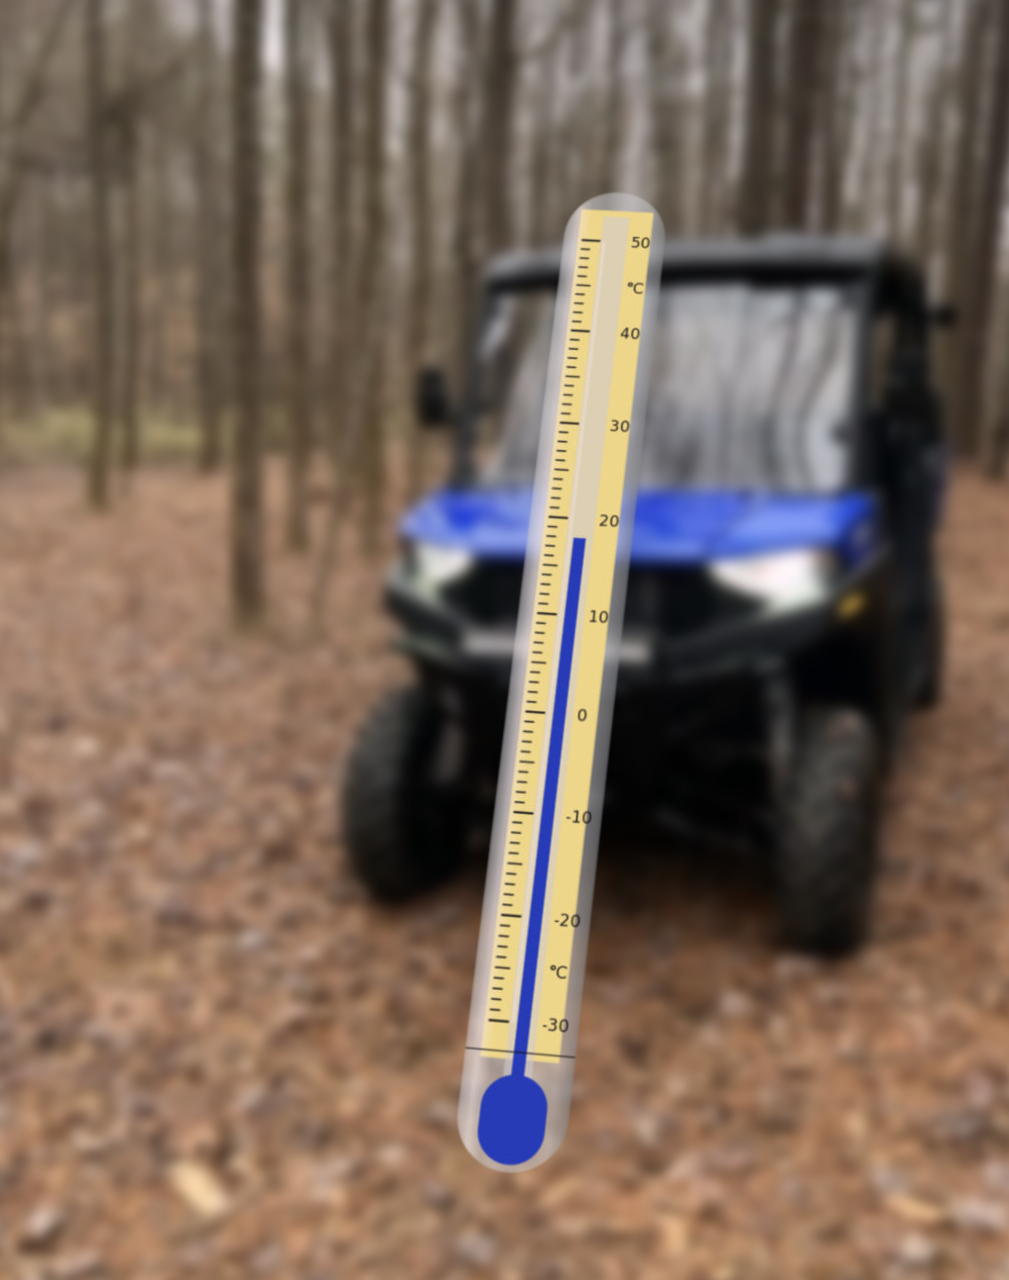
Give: 18 °C
